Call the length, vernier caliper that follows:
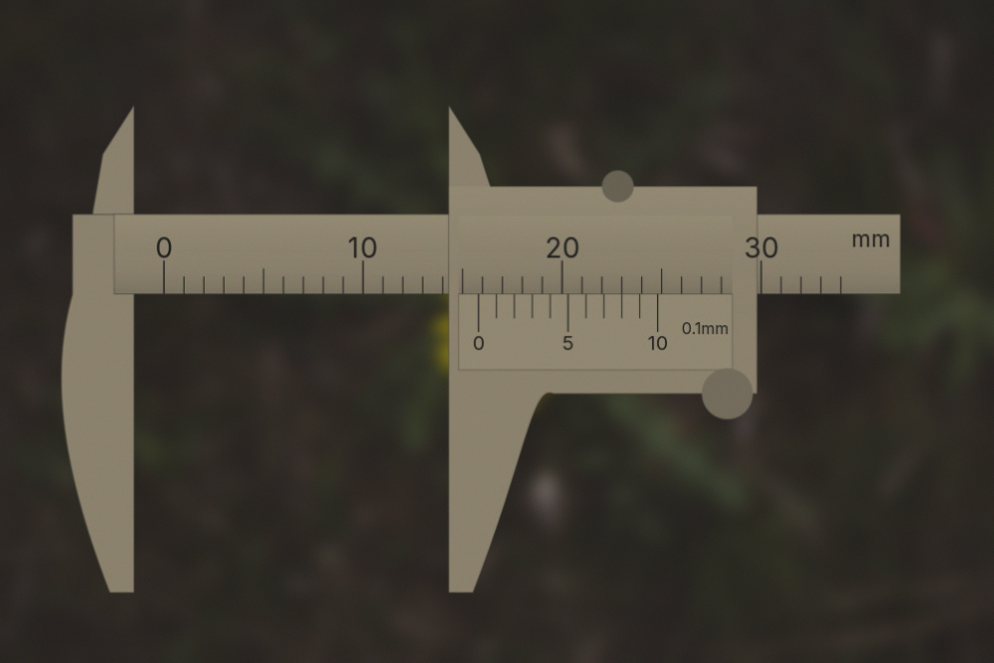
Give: 15.8 mm
